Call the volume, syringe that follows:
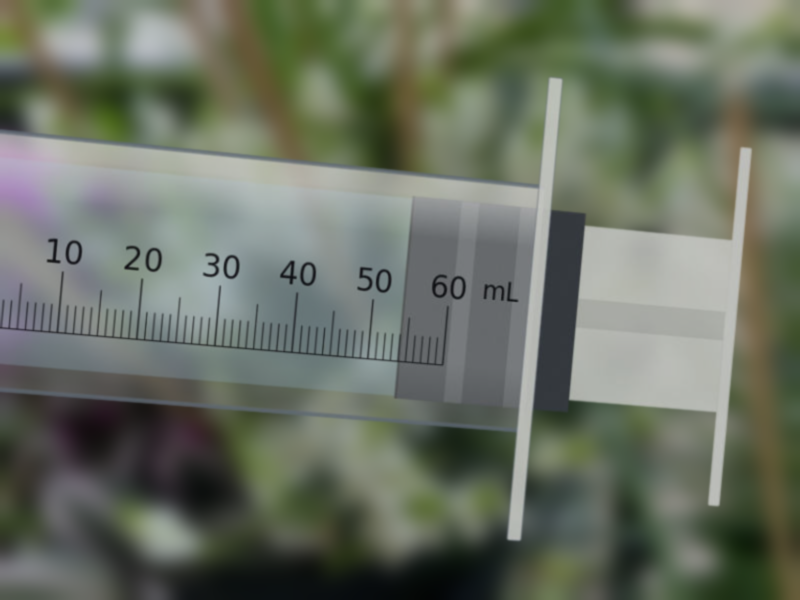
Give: 54 mL
